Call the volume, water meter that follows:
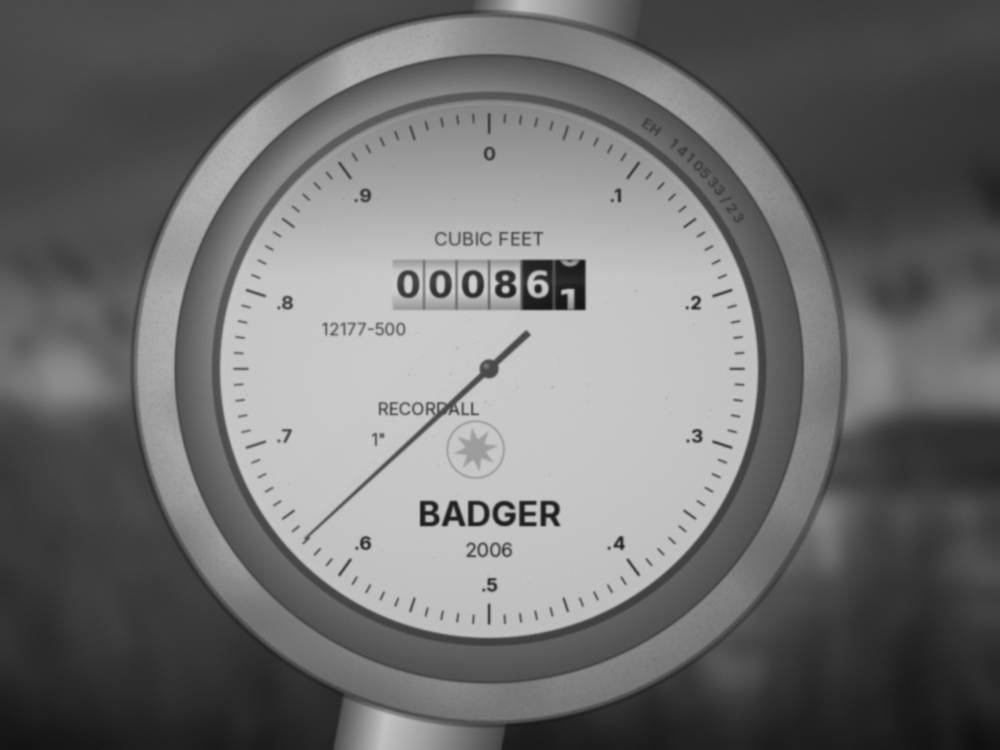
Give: 860.63 ft³
